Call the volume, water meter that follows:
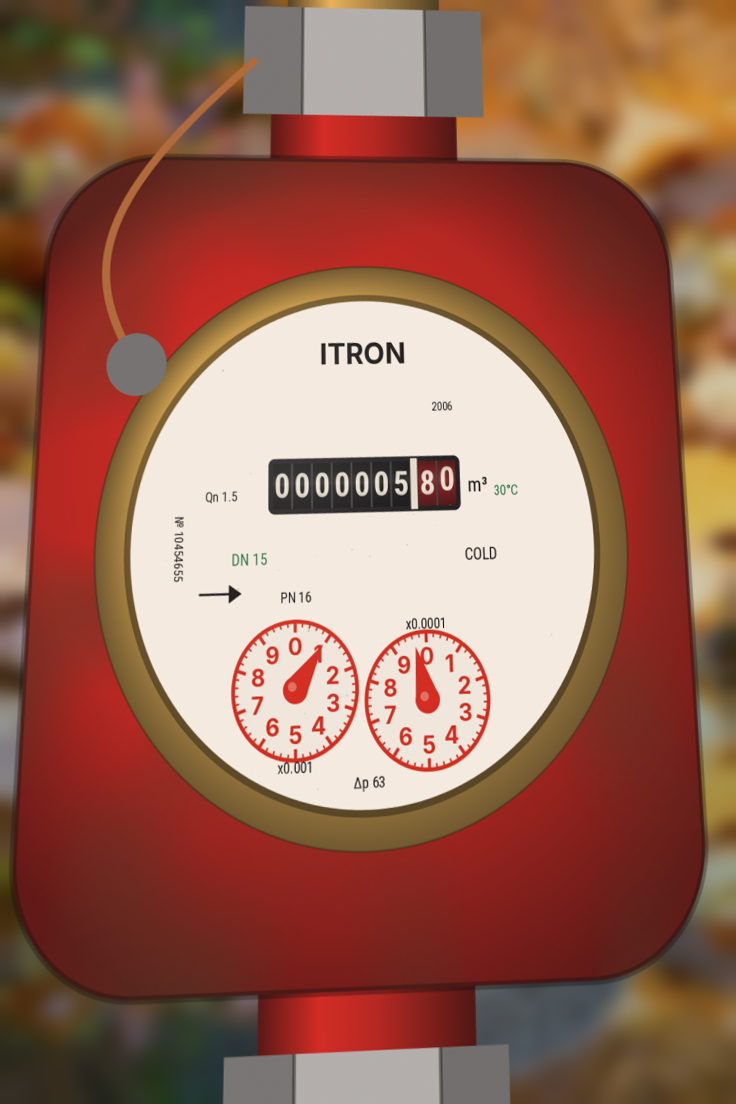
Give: 5.8009 m³
